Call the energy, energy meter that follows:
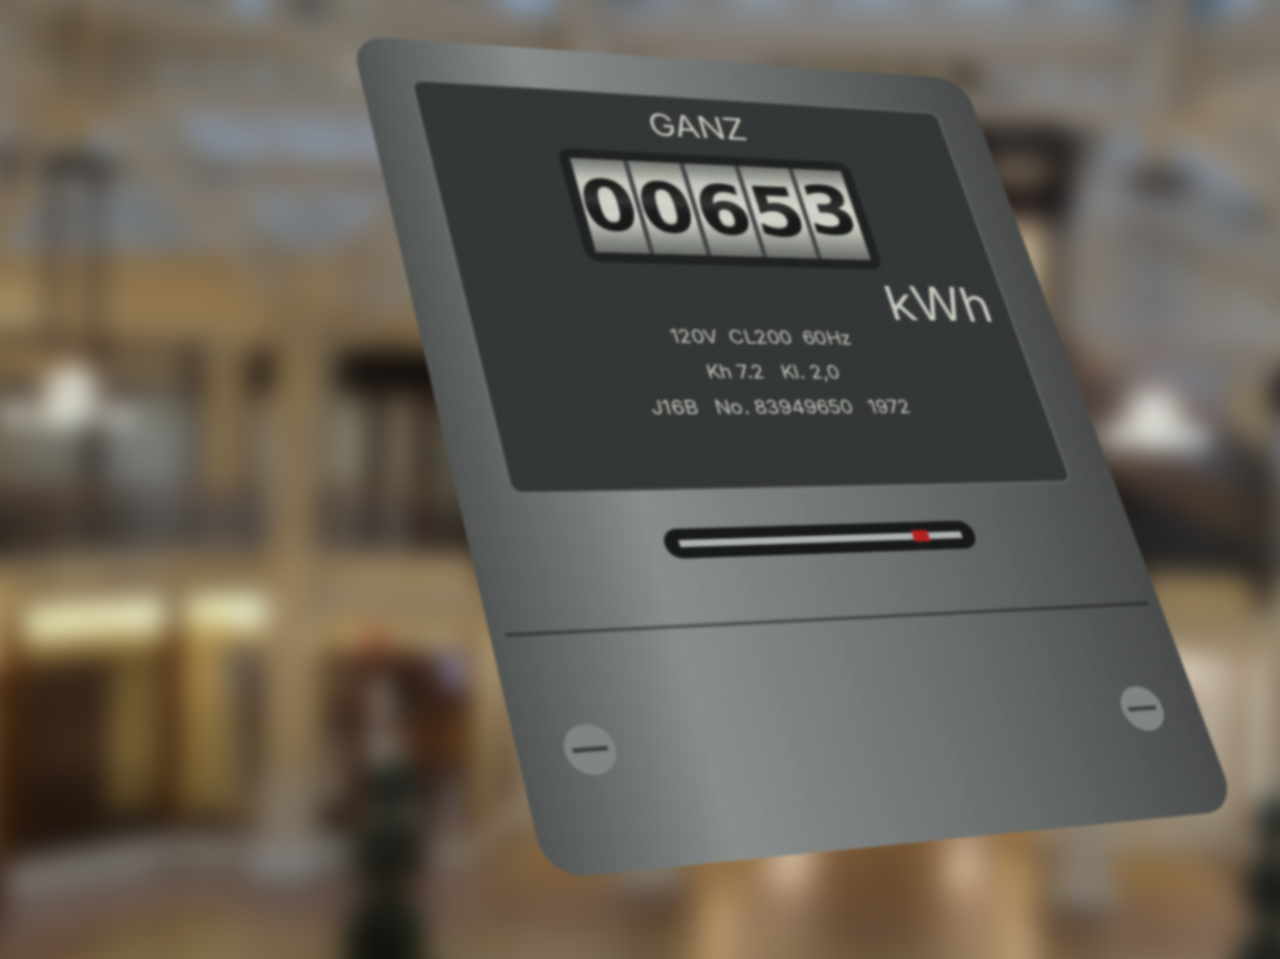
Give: 653 kWh
